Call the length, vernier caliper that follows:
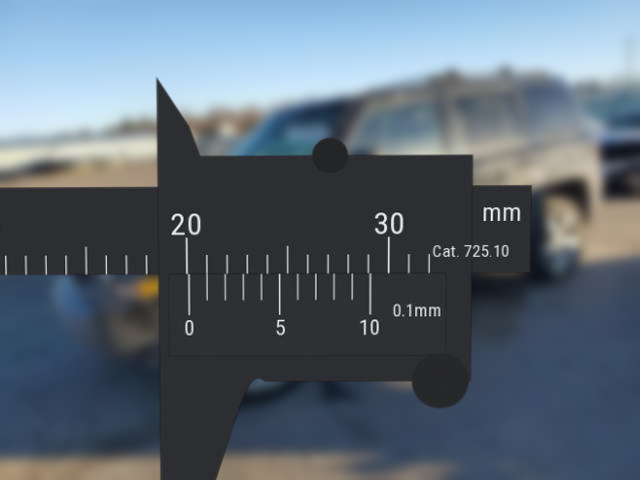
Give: 20.1 mm
